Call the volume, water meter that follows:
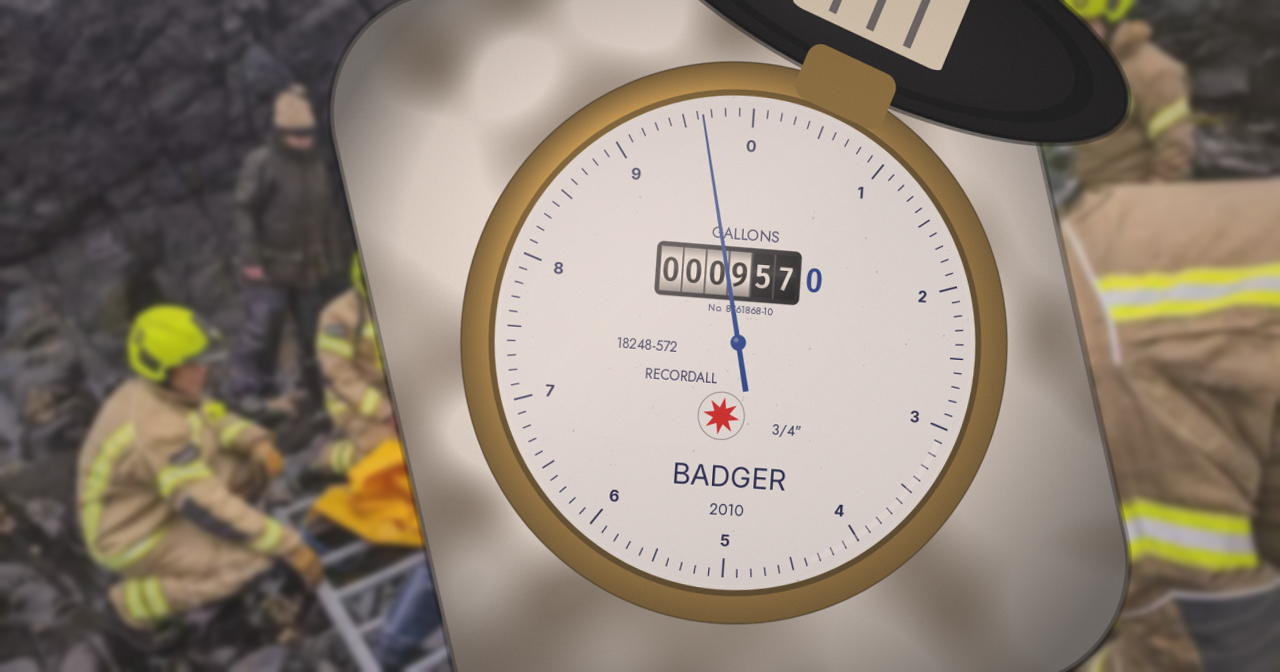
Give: 9569.6 gal
